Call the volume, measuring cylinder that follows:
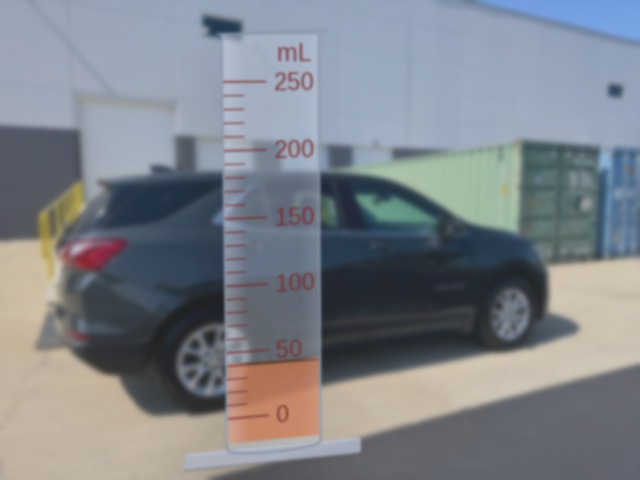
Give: 40 mL
